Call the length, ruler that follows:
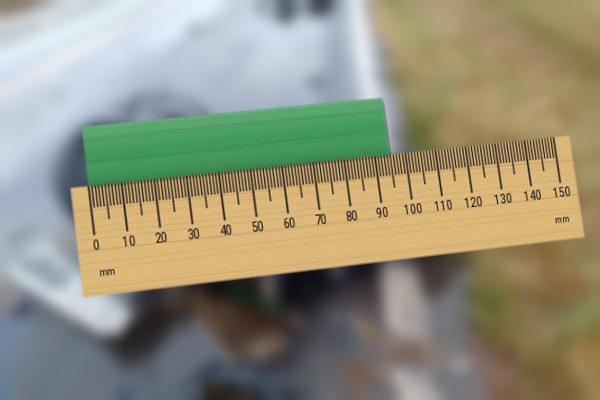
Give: 95 mm
